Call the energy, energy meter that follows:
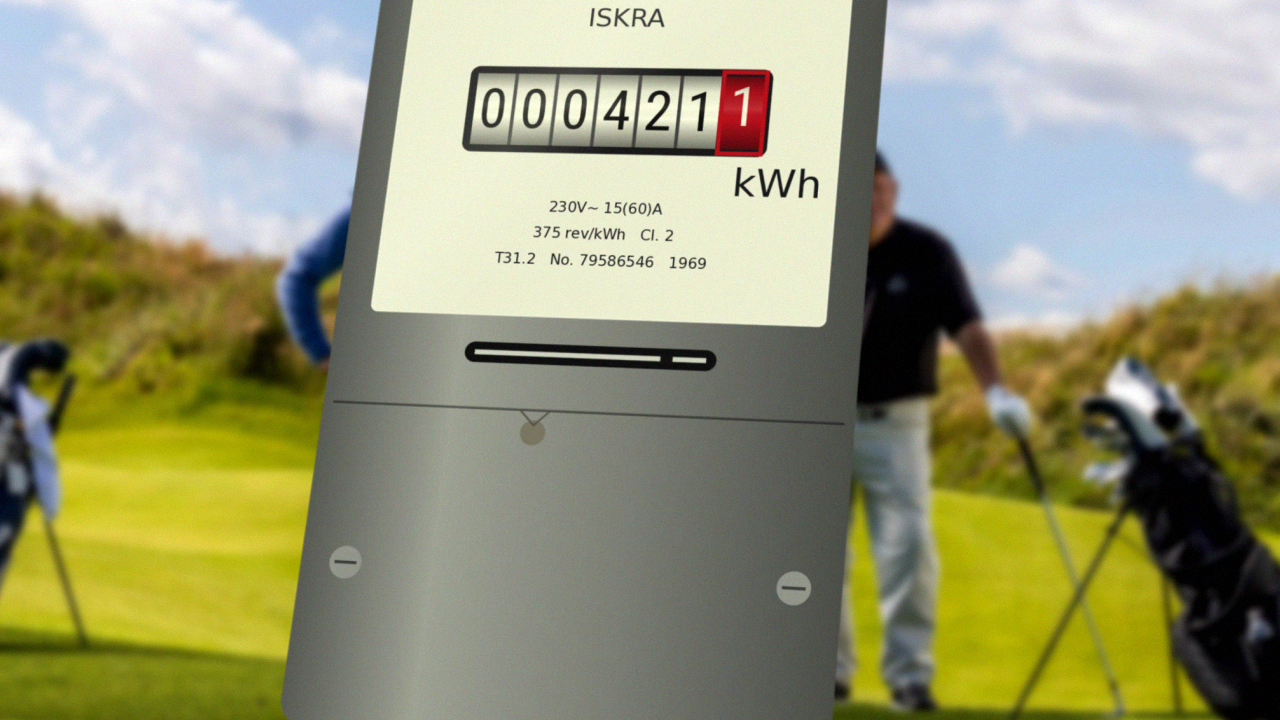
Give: 421.1 kWh
